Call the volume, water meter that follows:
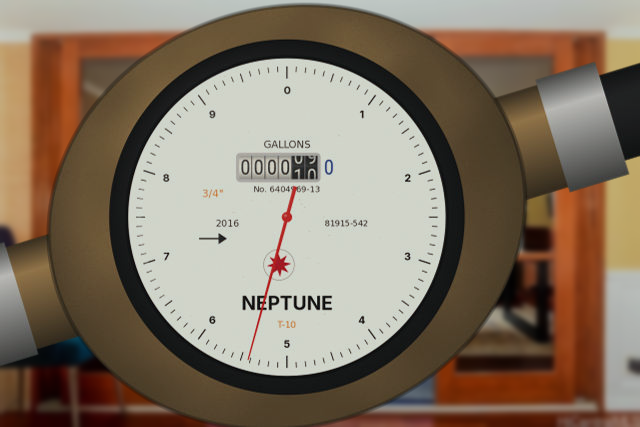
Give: 95.4 gal
